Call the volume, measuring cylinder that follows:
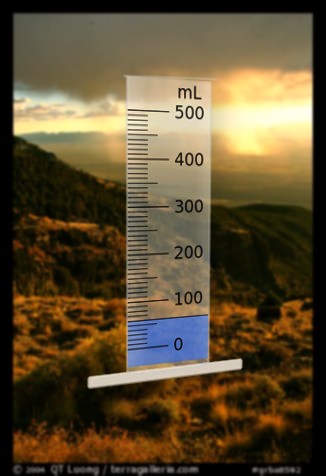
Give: 60 mL
